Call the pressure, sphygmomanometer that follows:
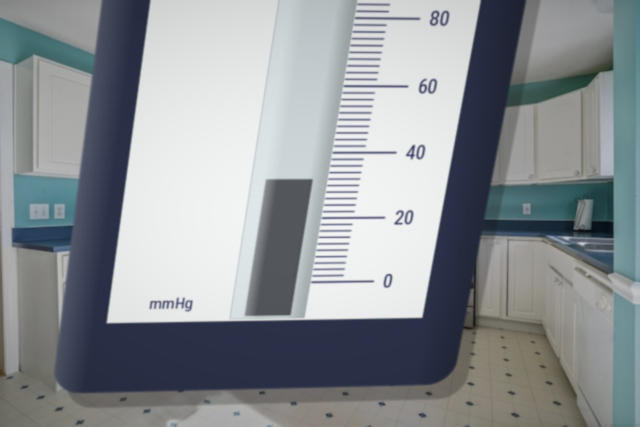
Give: 32 mmHg
